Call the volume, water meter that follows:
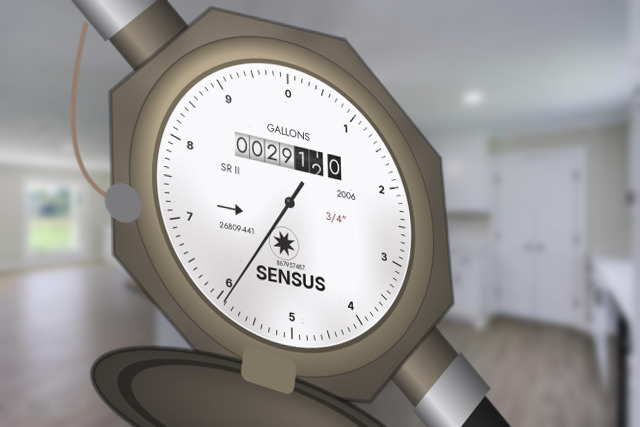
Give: 29115.9 gal
